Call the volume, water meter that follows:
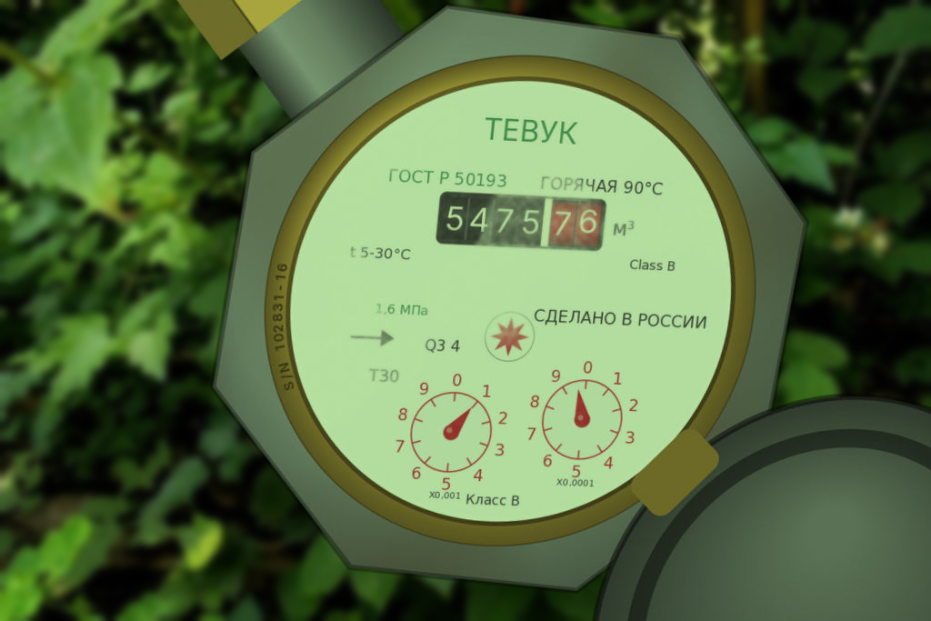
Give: 5475.7609 m³
